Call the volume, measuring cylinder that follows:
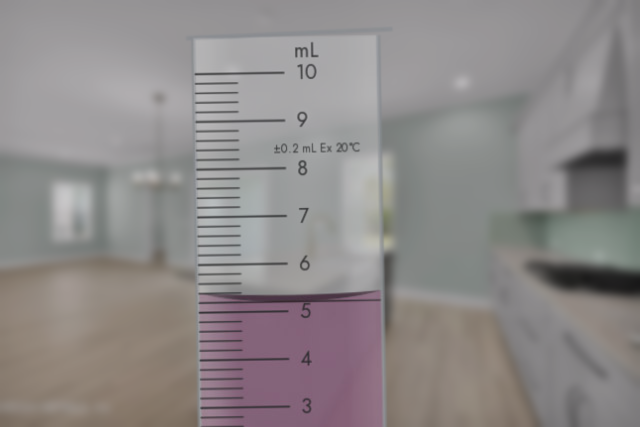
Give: 5.2 mL
